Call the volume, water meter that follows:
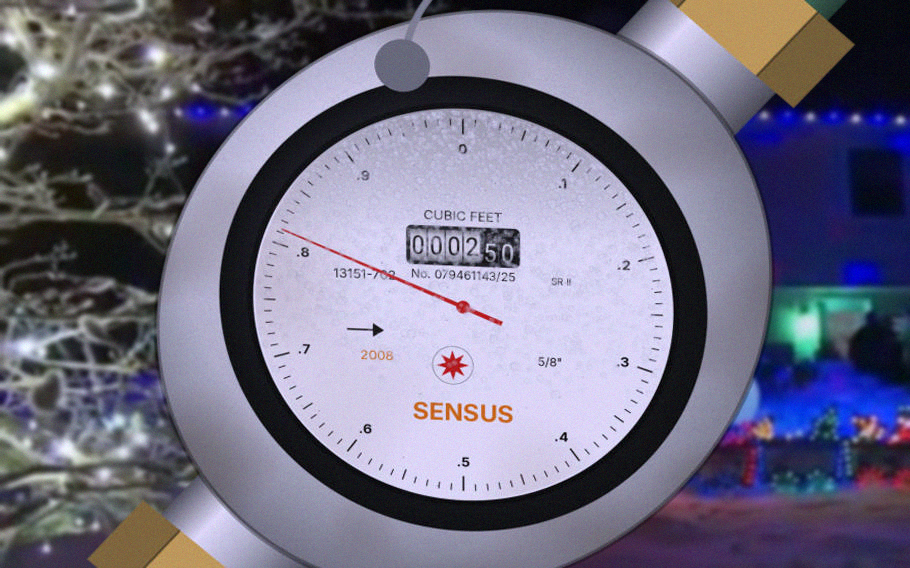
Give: 249.81 ft³
